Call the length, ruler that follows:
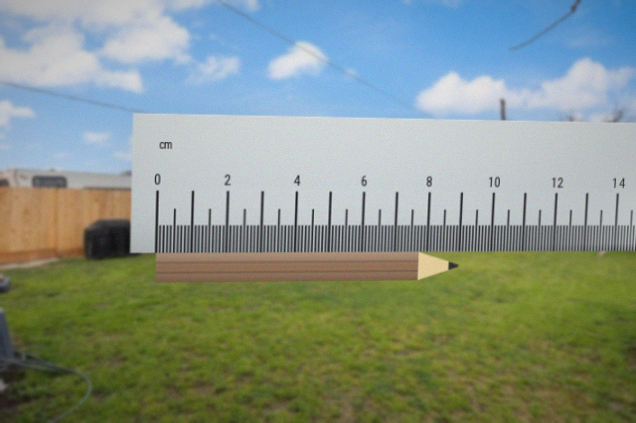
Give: 9 cm
